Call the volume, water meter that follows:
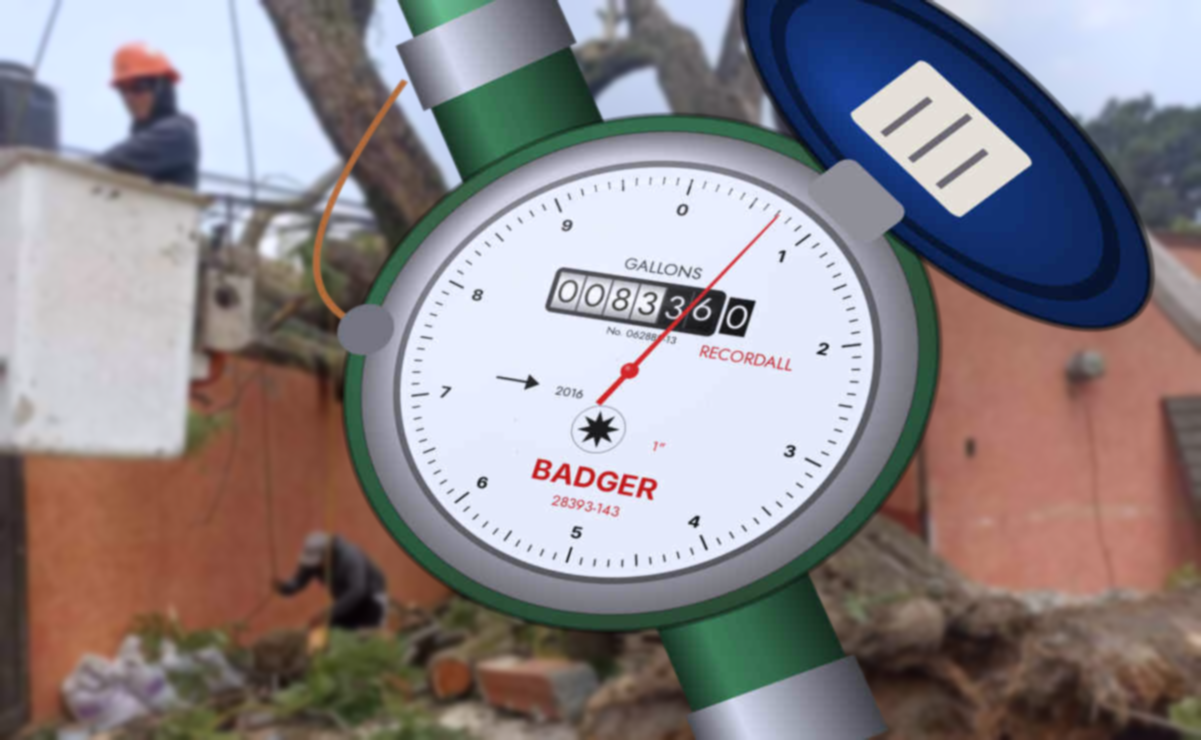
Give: 83360.7 gal
